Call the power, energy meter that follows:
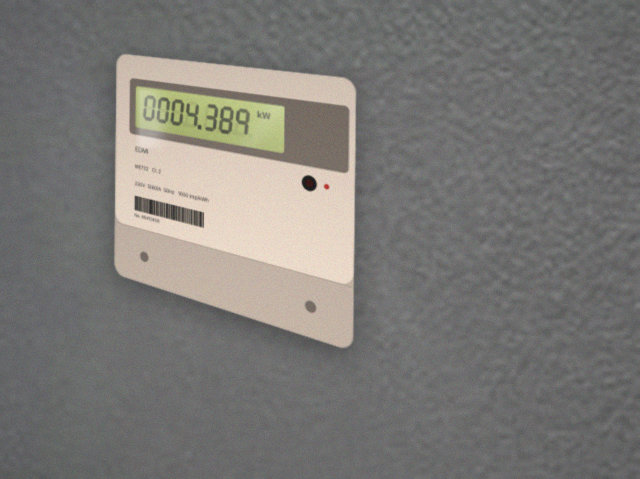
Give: 4.389 kW
